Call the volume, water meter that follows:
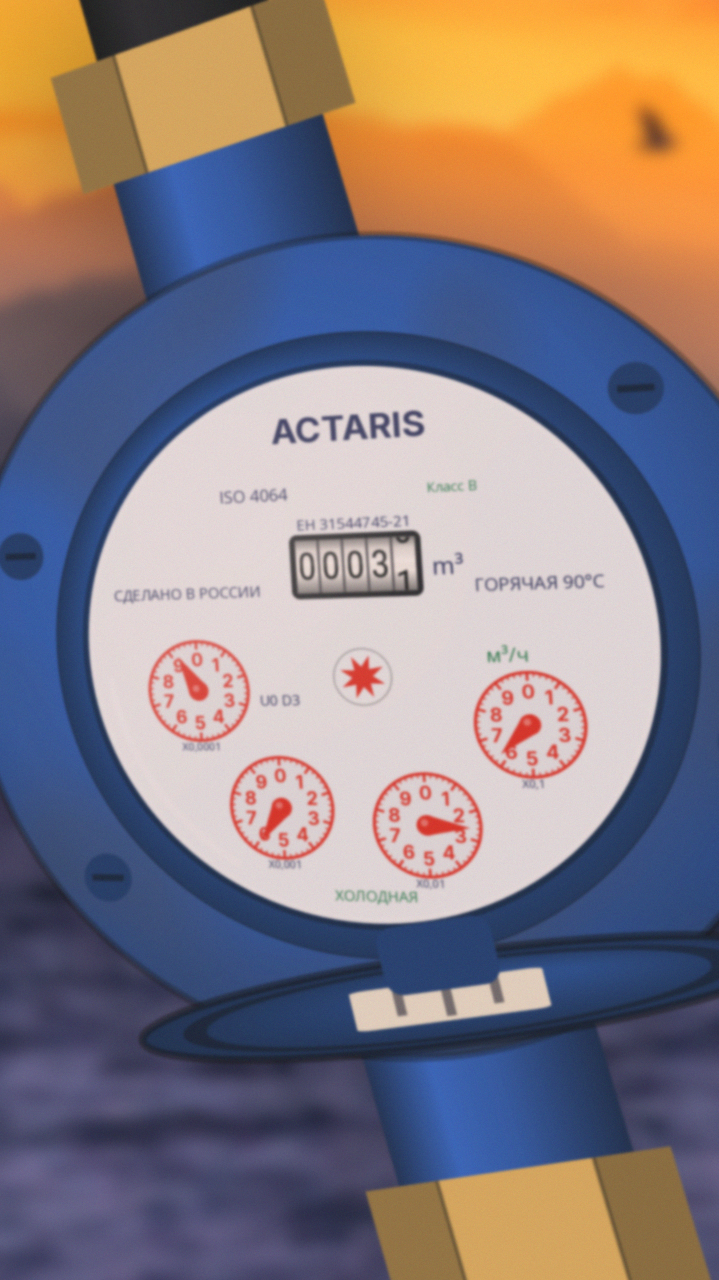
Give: 30.6259 m³
